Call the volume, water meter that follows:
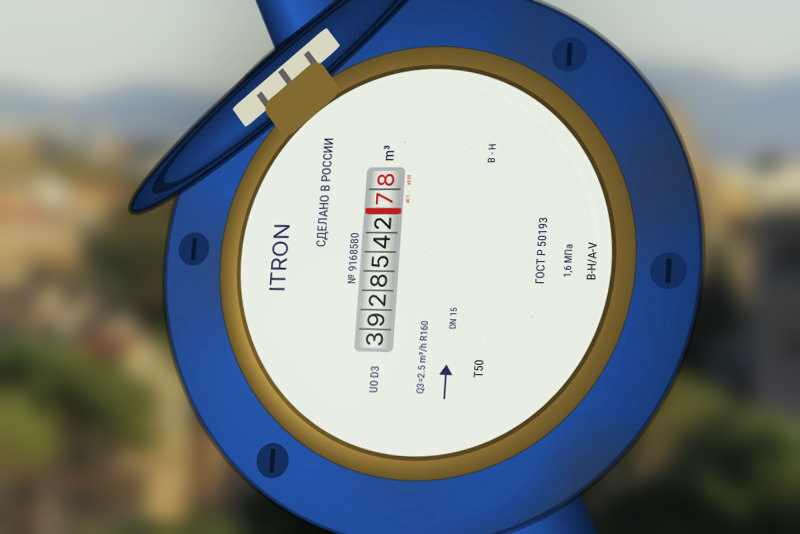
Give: 3928542.78 m³
